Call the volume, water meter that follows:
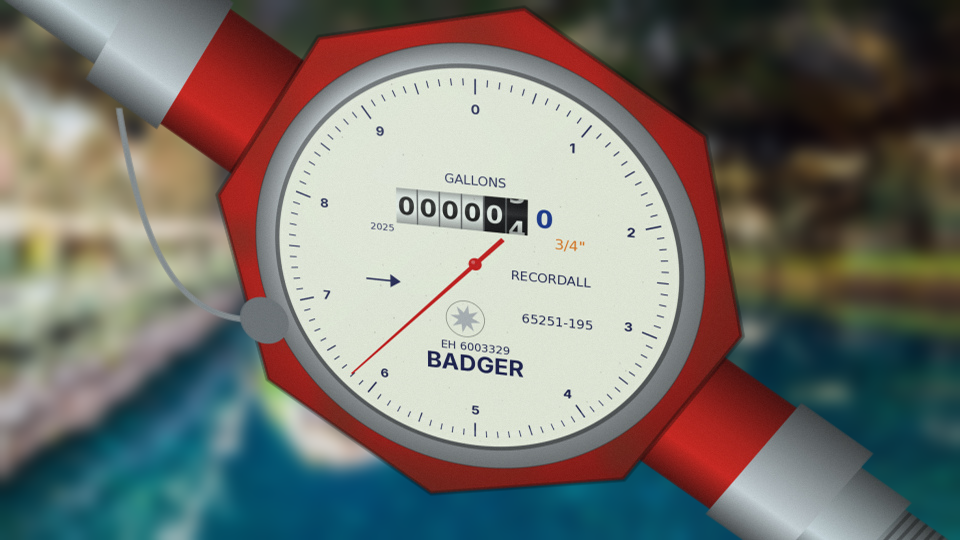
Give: 36.2 gal
